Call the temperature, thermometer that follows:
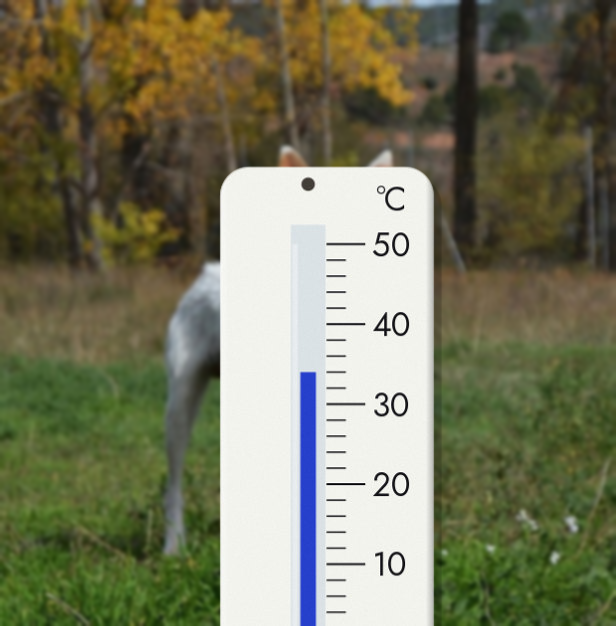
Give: 34 °C
